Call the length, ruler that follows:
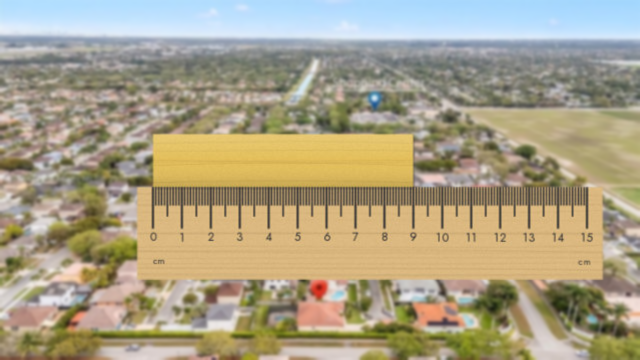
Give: 9 cm
